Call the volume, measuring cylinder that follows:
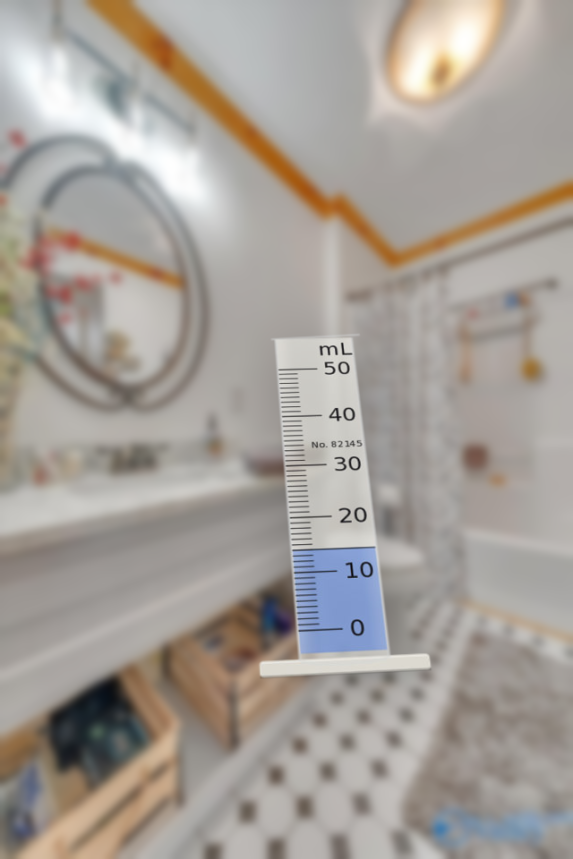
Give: 14 mL
